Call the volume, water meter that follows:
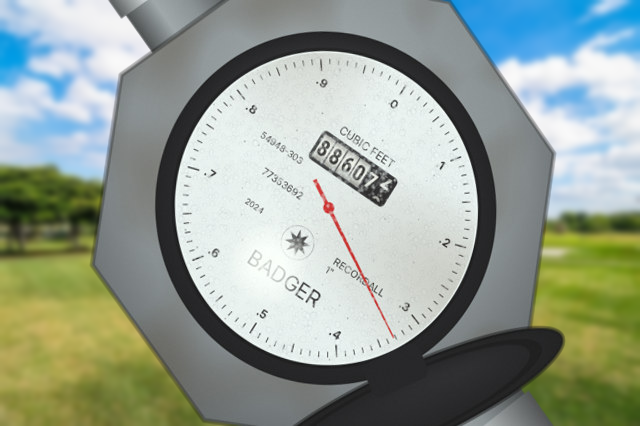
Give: 886072.33 ft³
